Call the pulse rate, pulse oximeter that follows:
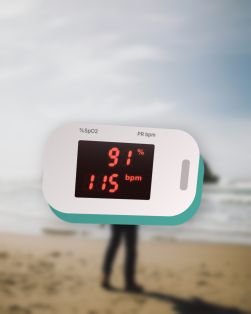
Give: 115 bpm
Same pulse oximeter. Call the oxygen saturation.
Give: 91 %
